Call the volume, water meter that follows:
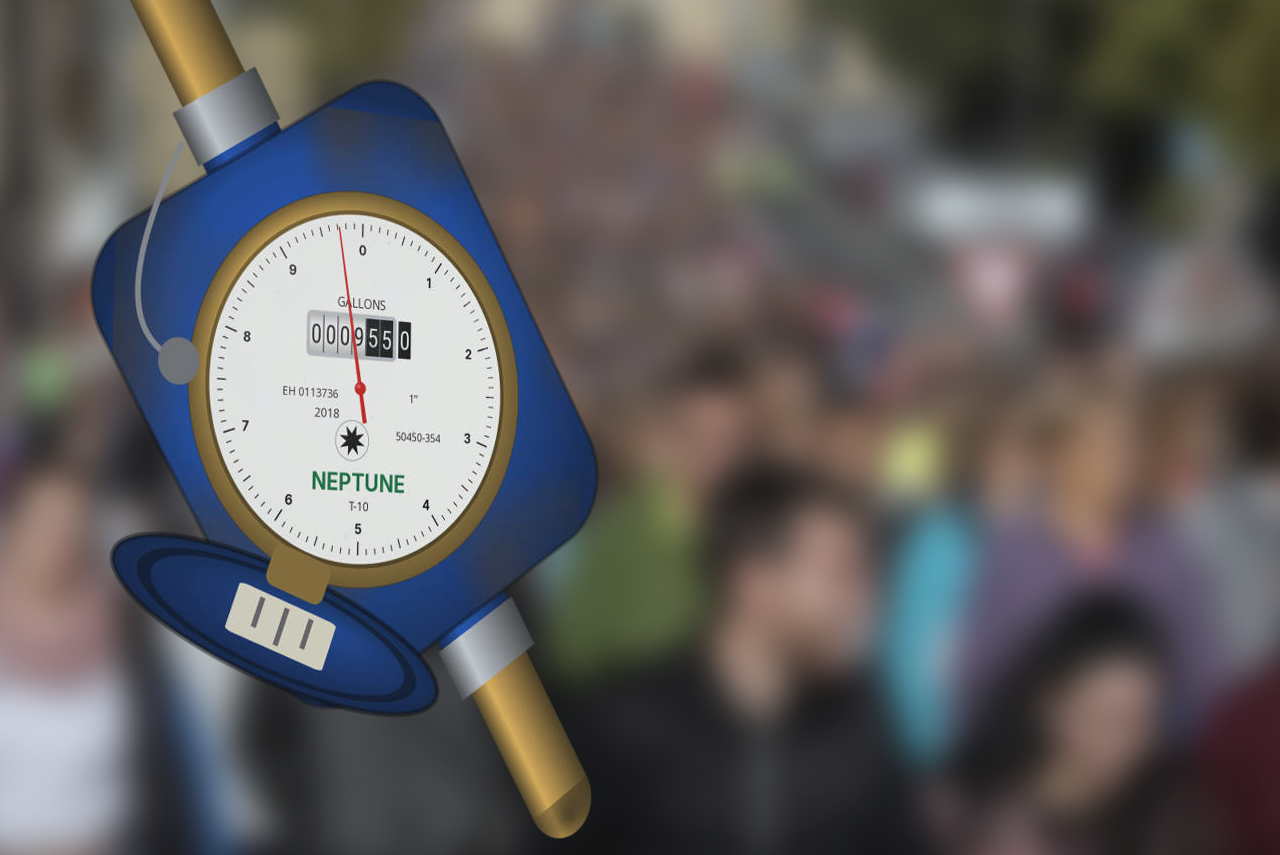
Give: 9549.7 gal
